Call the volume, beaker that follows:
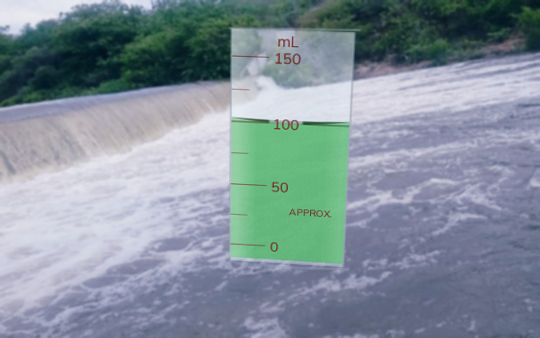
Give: 100 mL
